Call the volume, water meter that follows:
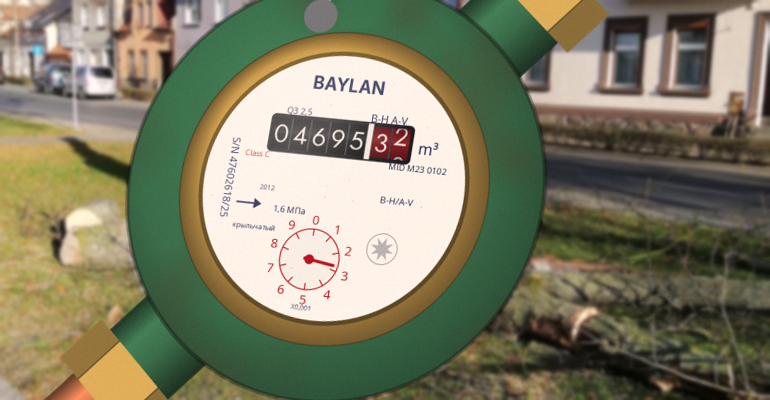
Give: 4695.322 m³
